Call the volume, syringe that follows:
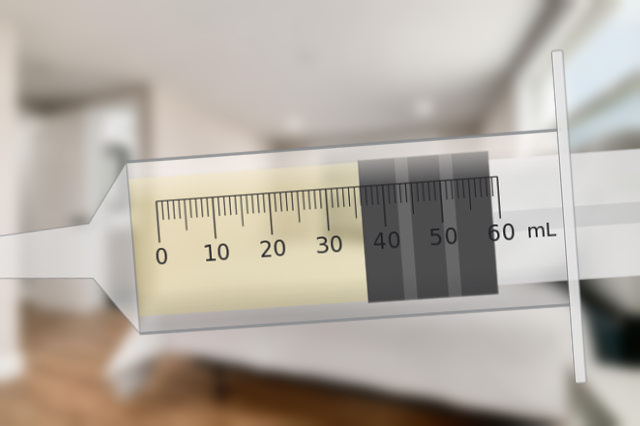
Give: 36 mL
